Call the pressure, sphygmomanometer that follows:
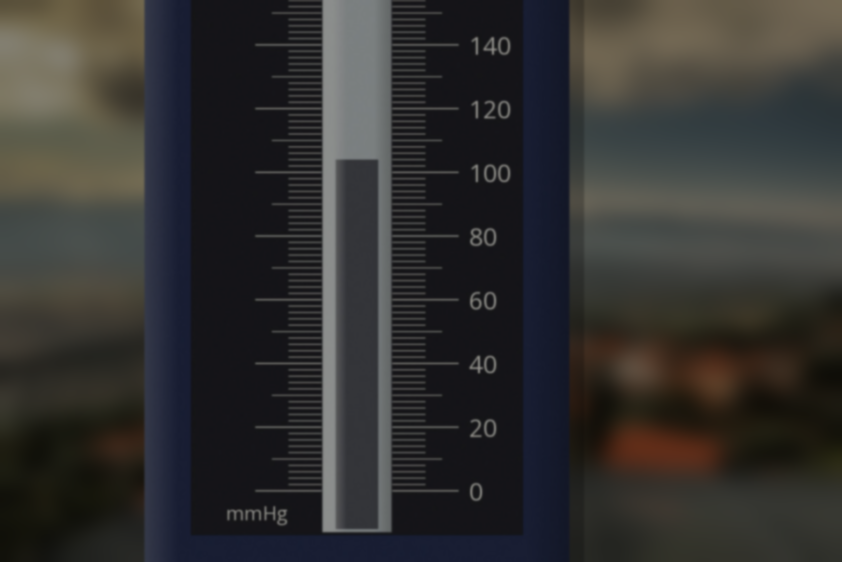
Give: 104 mmHg
